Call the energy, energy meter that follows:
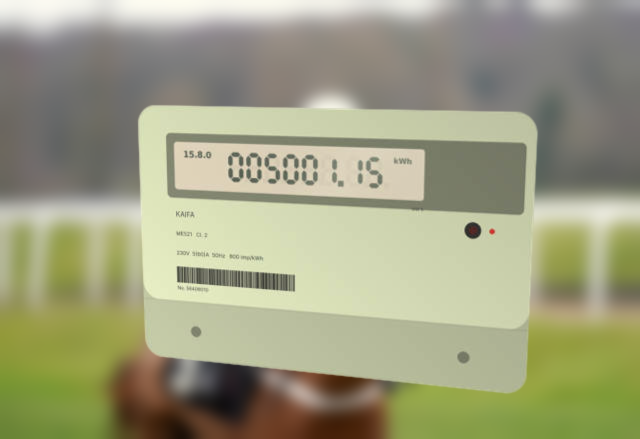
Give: 5001.15 kWh
